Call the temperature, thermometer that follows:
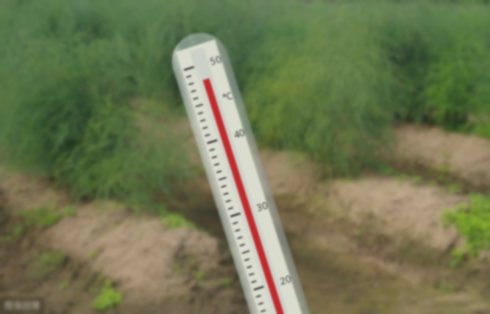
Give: 48 °C
